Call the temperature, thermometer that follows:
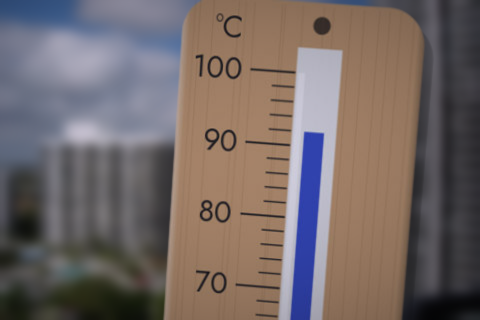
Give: 92 °C
